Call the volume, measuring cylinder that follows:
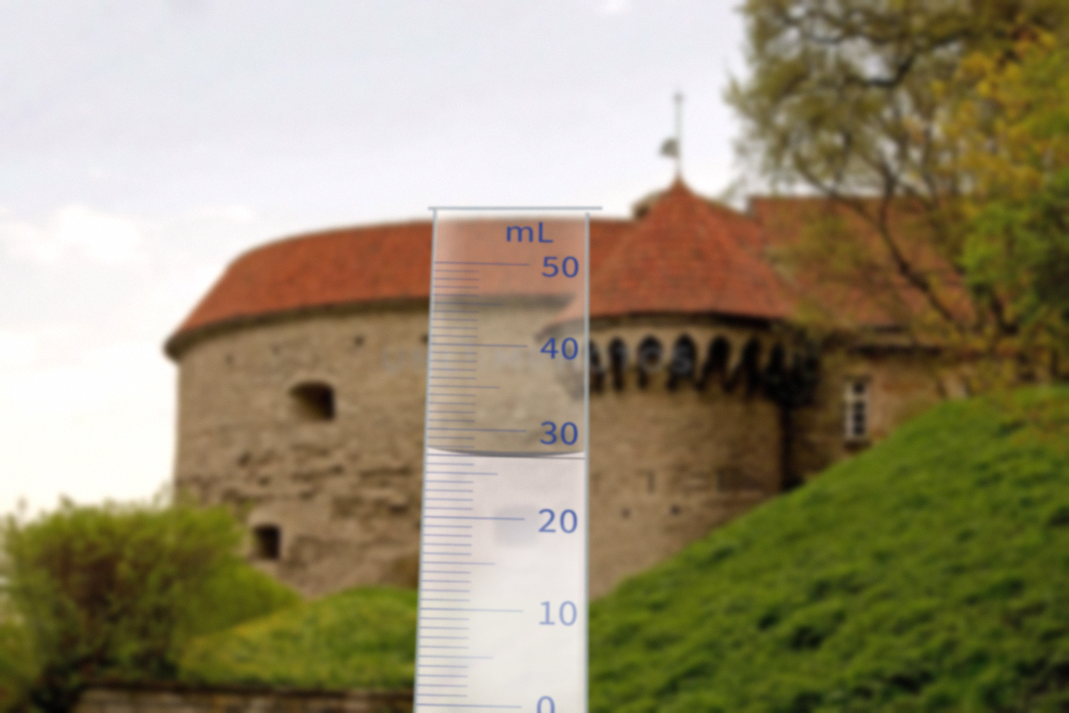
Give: 27 mL
